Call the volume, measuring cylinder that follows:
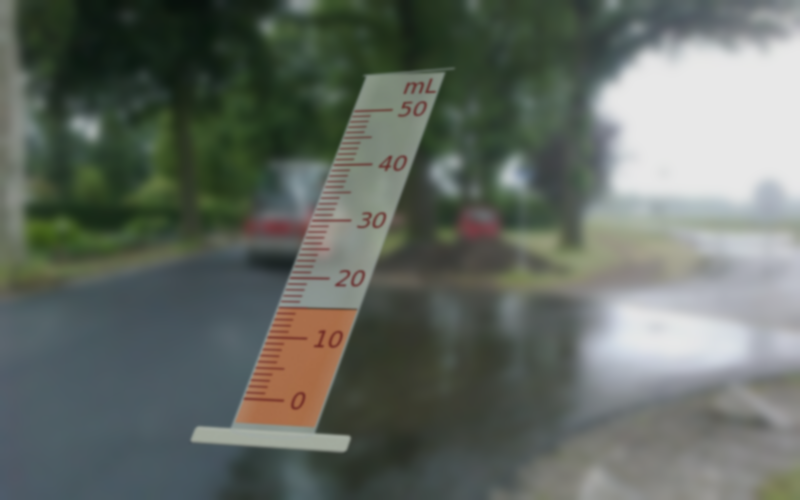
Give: 15 mL
